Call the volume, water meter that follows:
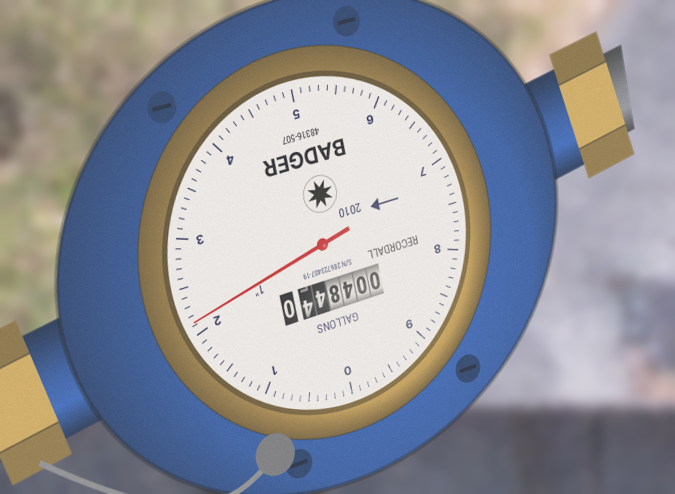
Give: 48442.1 gal
